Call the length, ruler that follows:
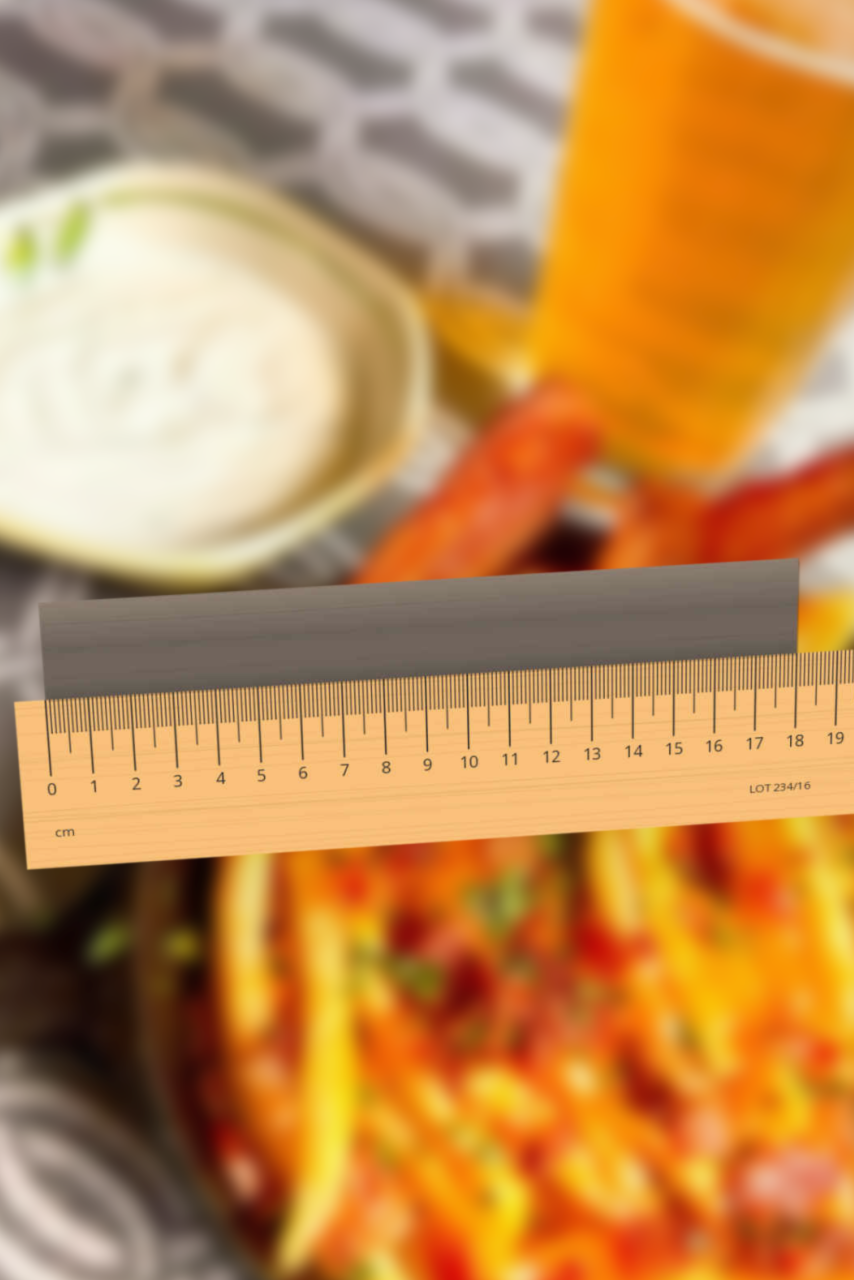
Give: 18 cm
